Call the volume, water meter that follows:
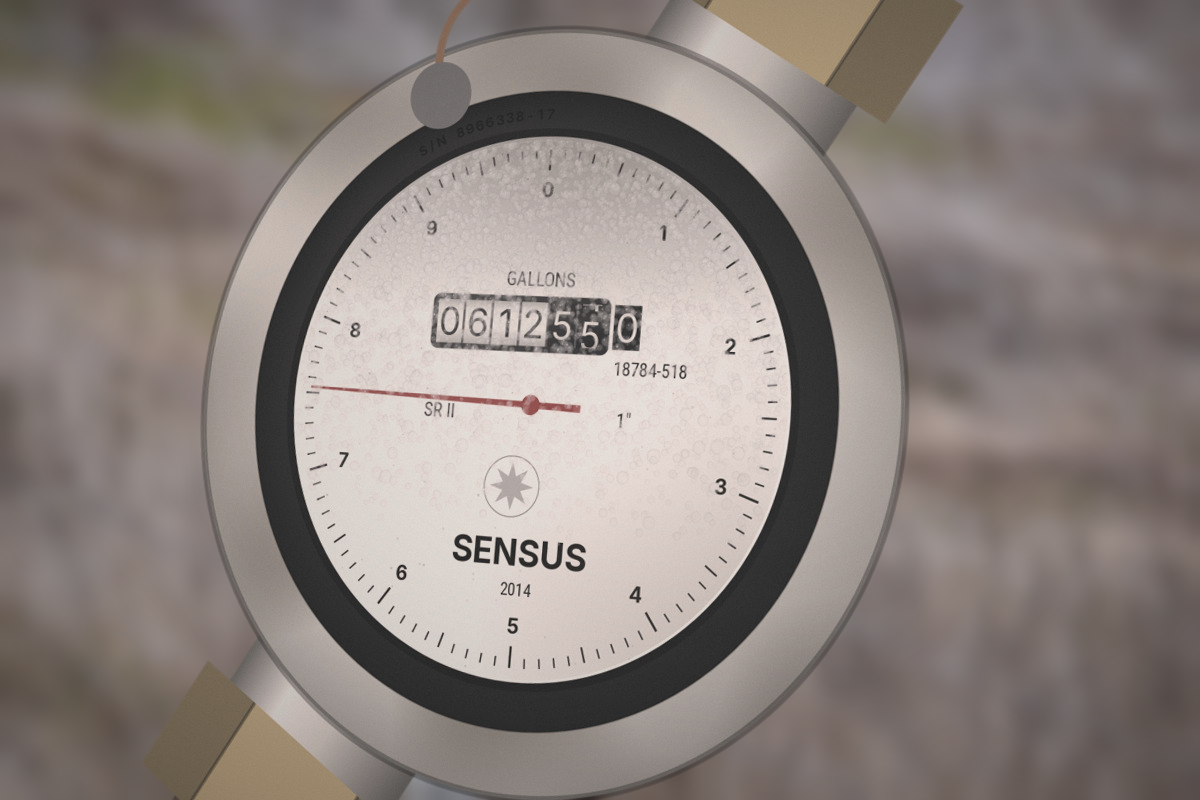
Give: 612547.5 gal
